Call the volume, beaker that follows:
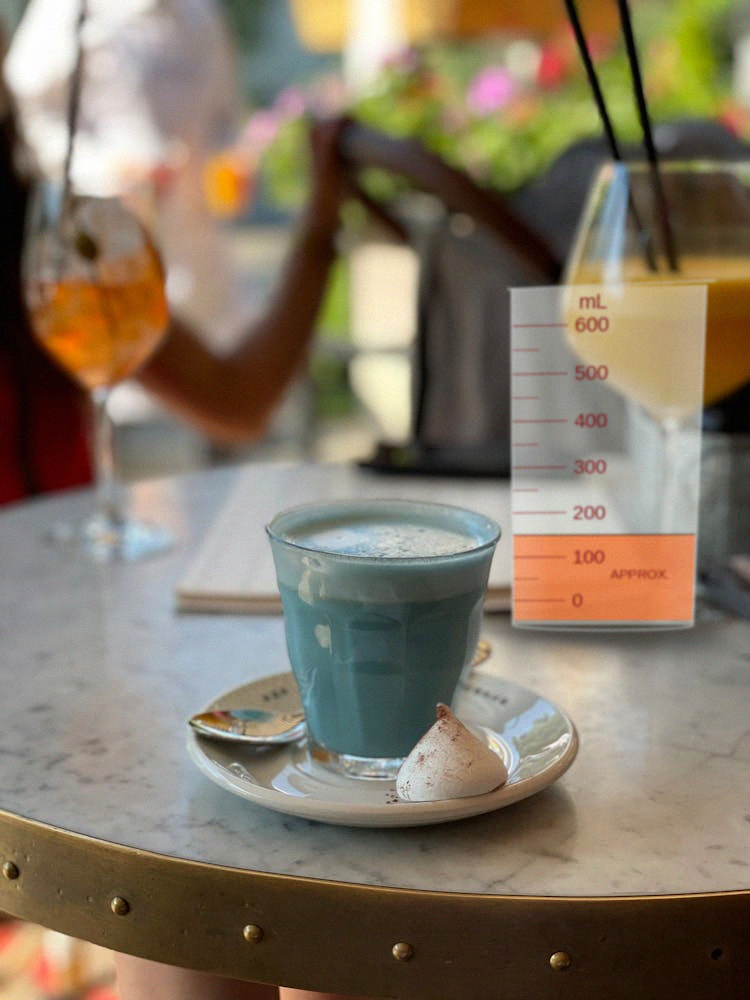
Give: 150 mL
